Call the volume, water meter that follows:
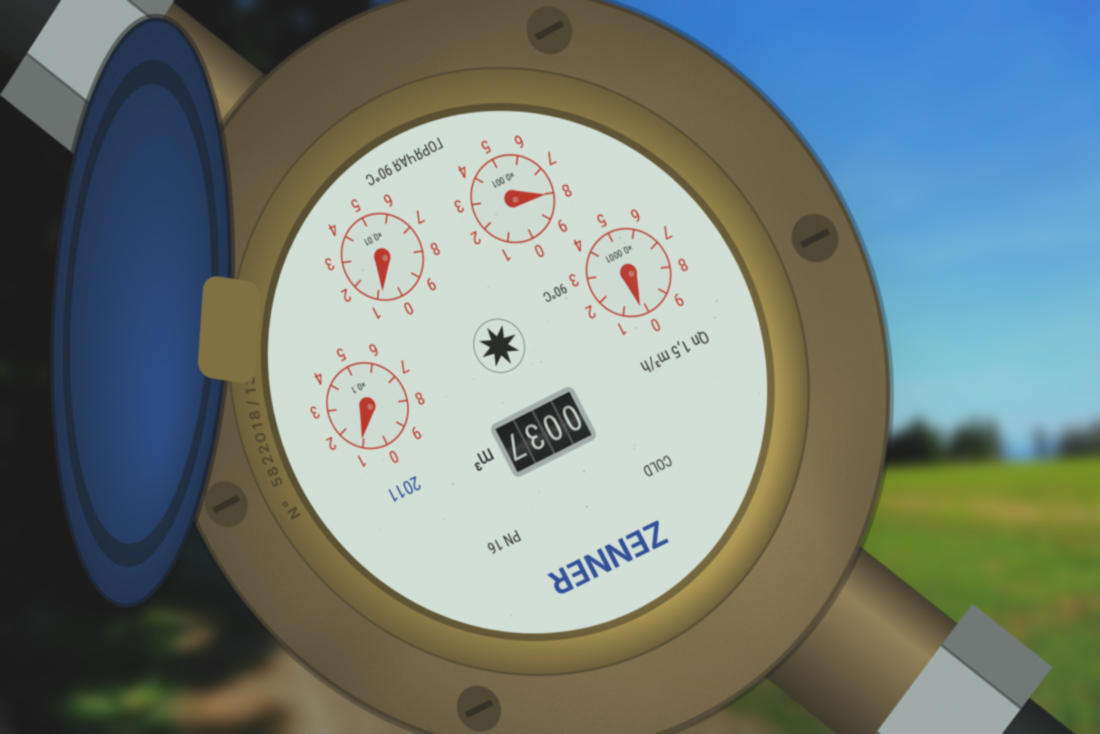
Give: 37.1080 m³
